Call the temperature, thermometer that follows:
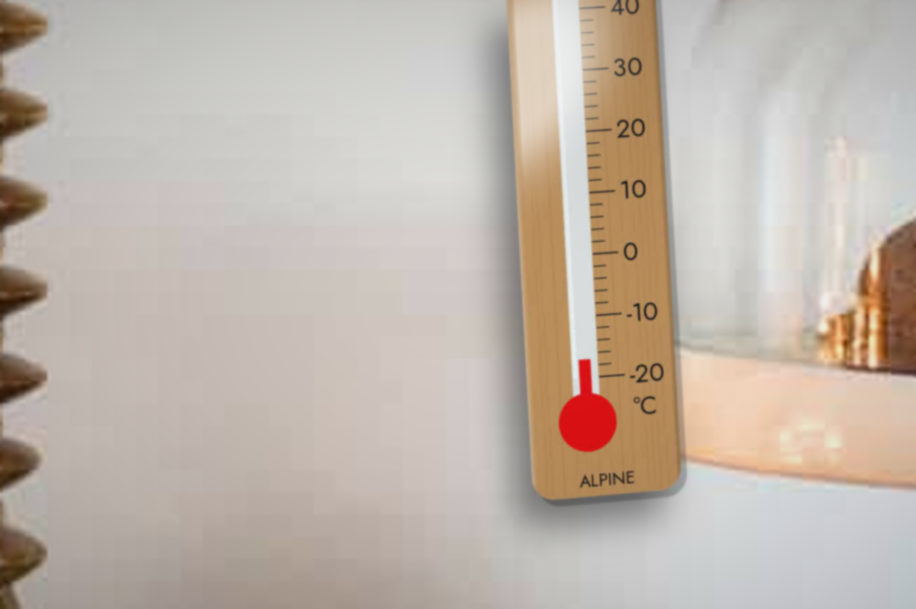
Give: -17 °C
